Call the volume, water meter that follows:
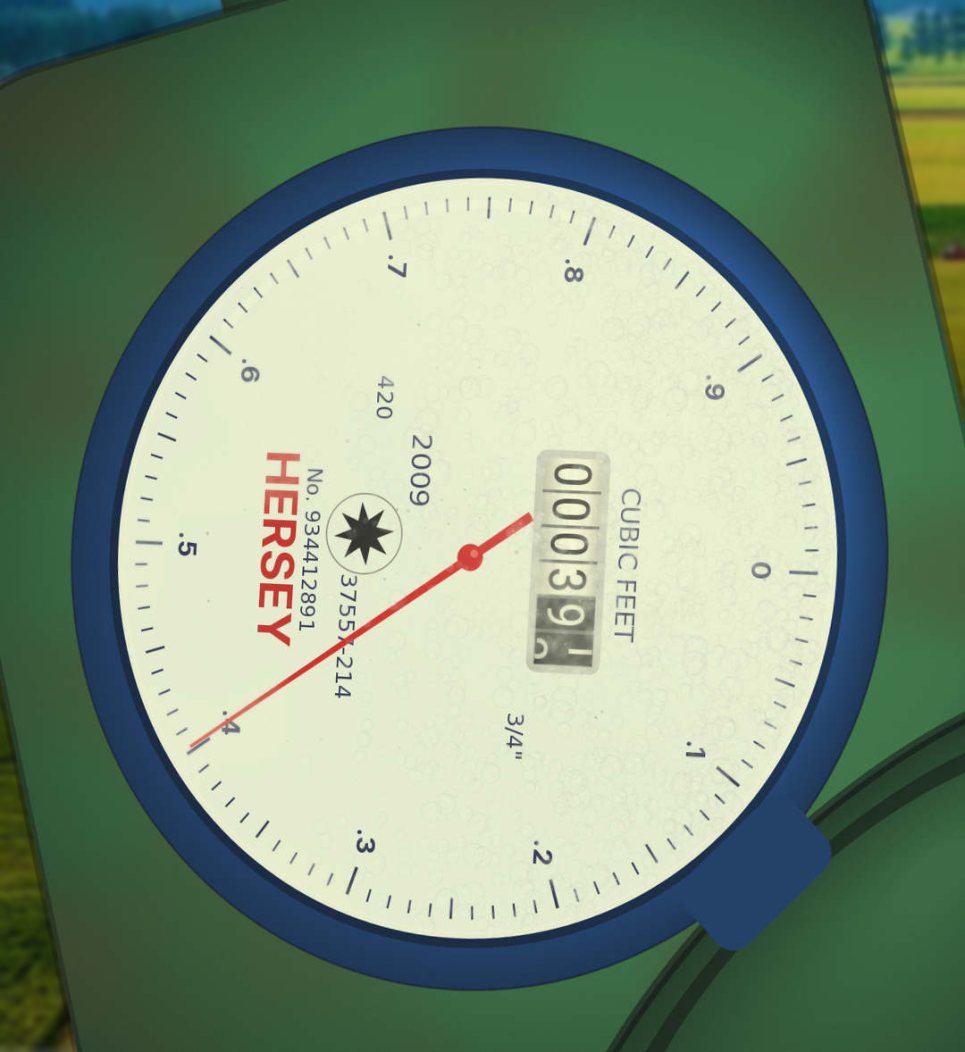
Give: 391.40 ft³
